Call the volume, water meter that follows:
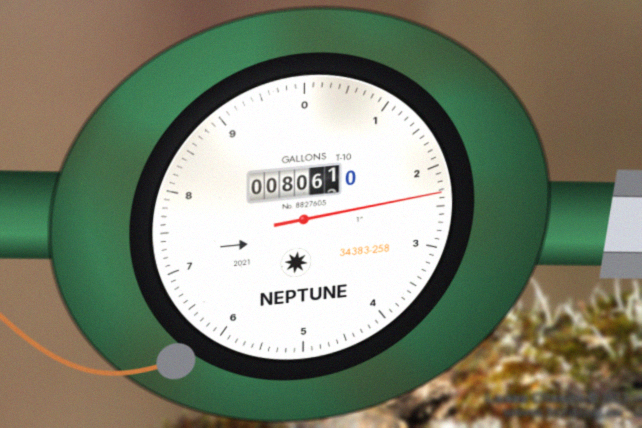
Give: 80612.3 gal
